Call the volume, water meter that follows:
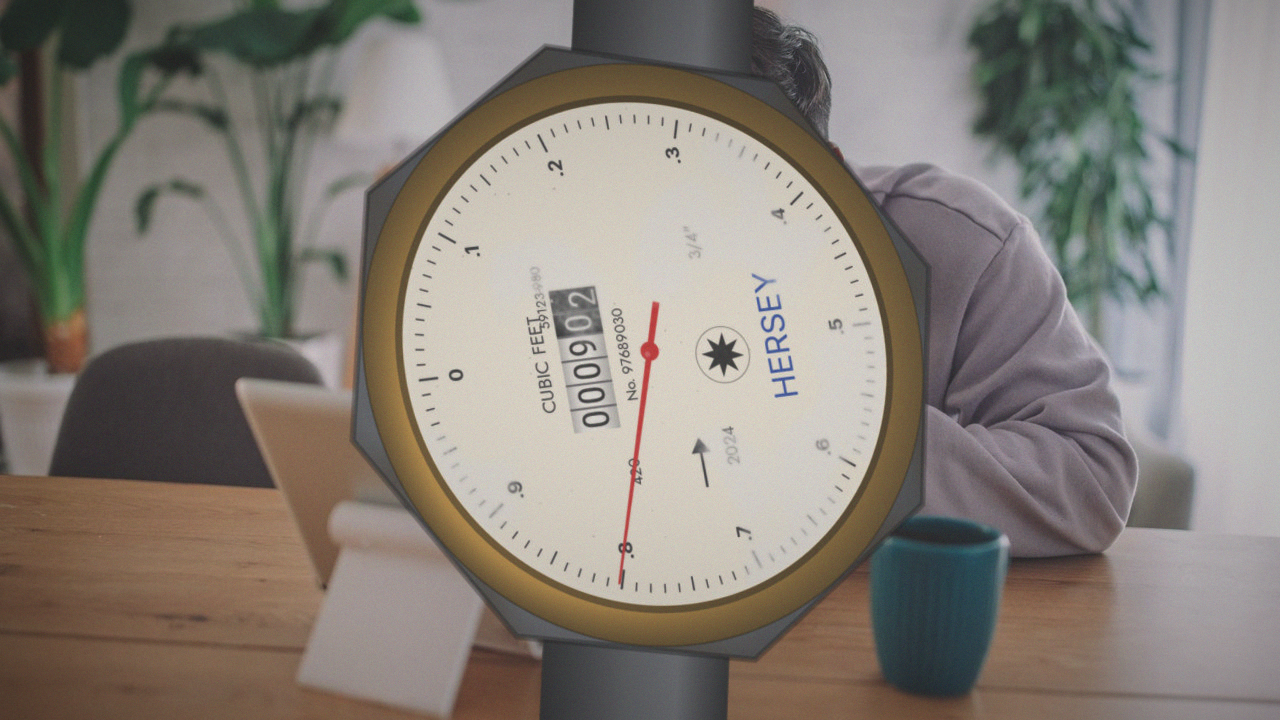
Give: 901.80 ft³
